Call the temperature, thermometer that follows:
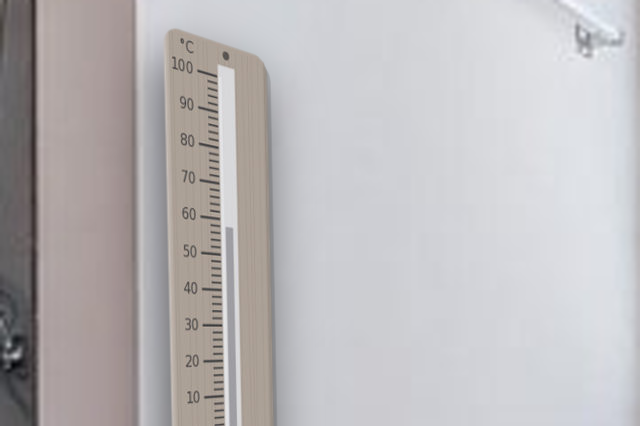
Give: 58 °C
